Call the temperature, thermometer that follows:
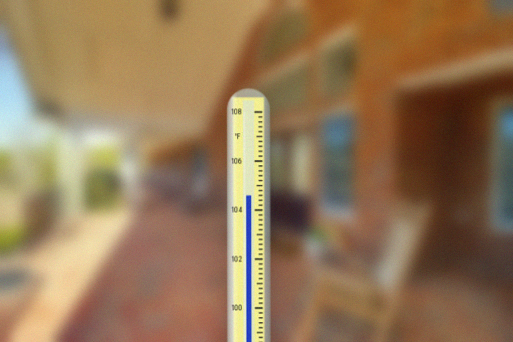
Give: 104.6 °F
